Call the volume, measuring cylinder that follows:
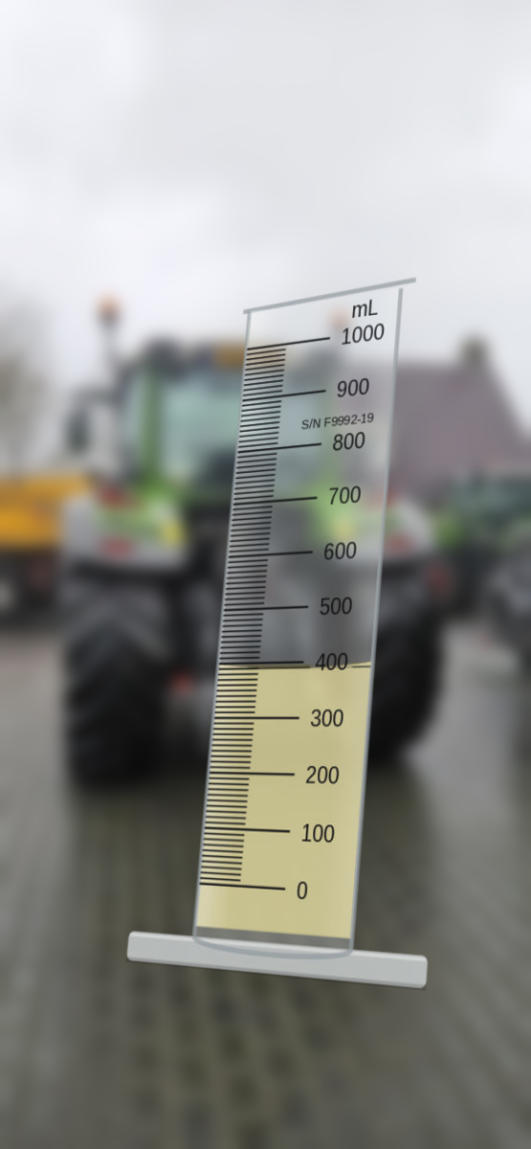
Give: 390 mL
